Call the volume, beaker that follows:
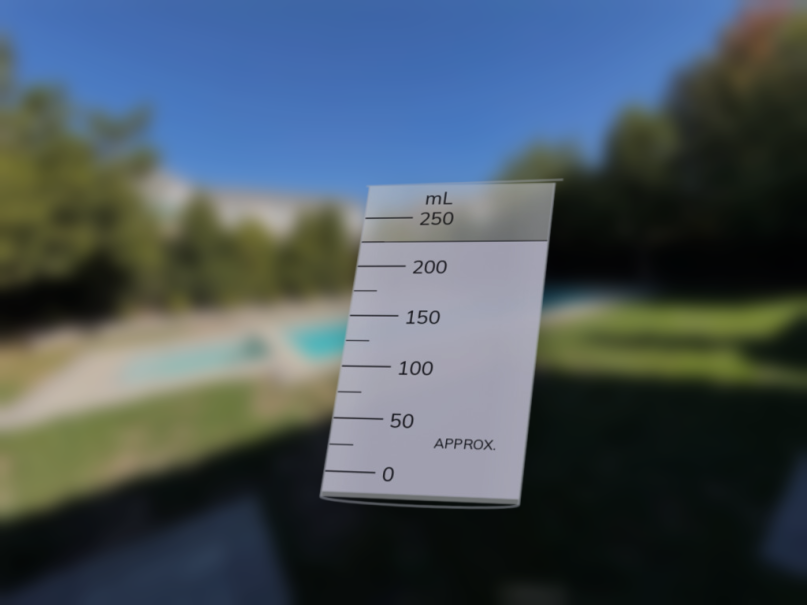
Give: 225 mL
